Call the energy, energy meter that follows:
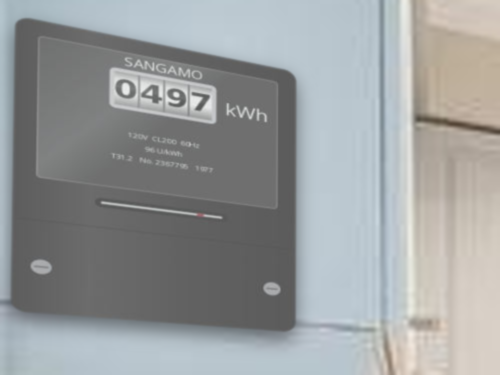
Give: 497 kWh
